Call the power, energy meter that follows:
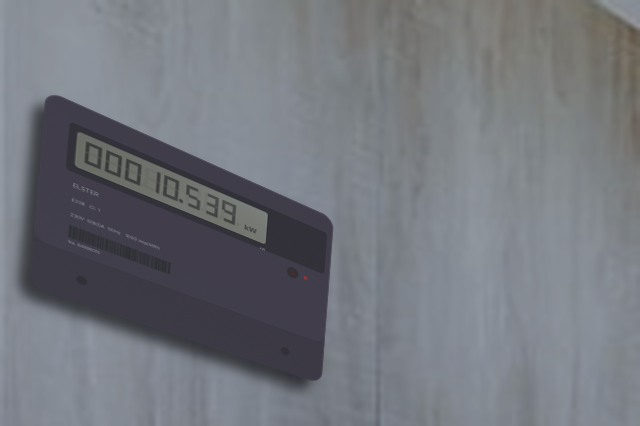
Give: 10.539 kW
